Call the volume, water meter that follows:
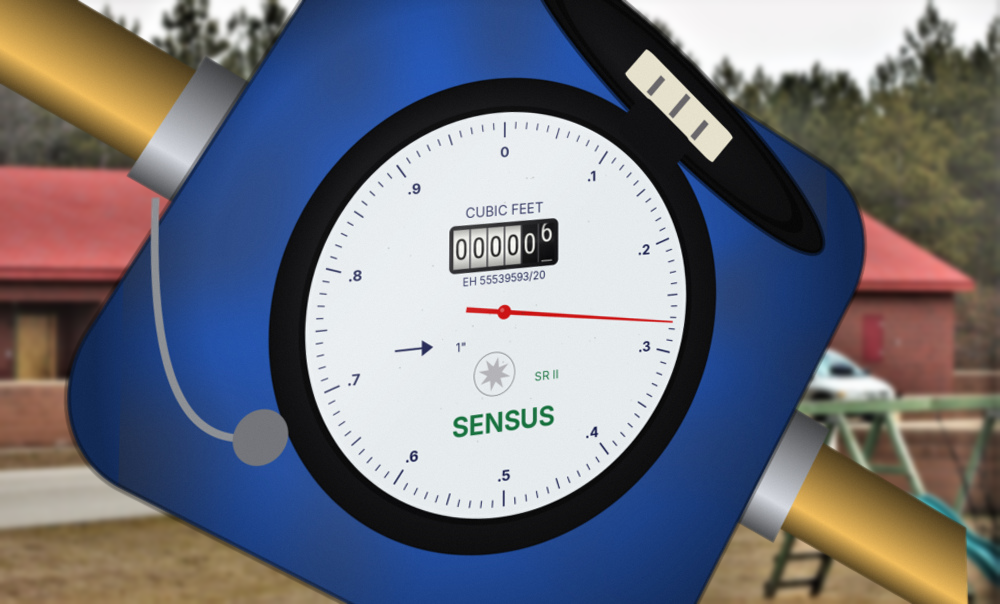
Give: 6.27 ft³
